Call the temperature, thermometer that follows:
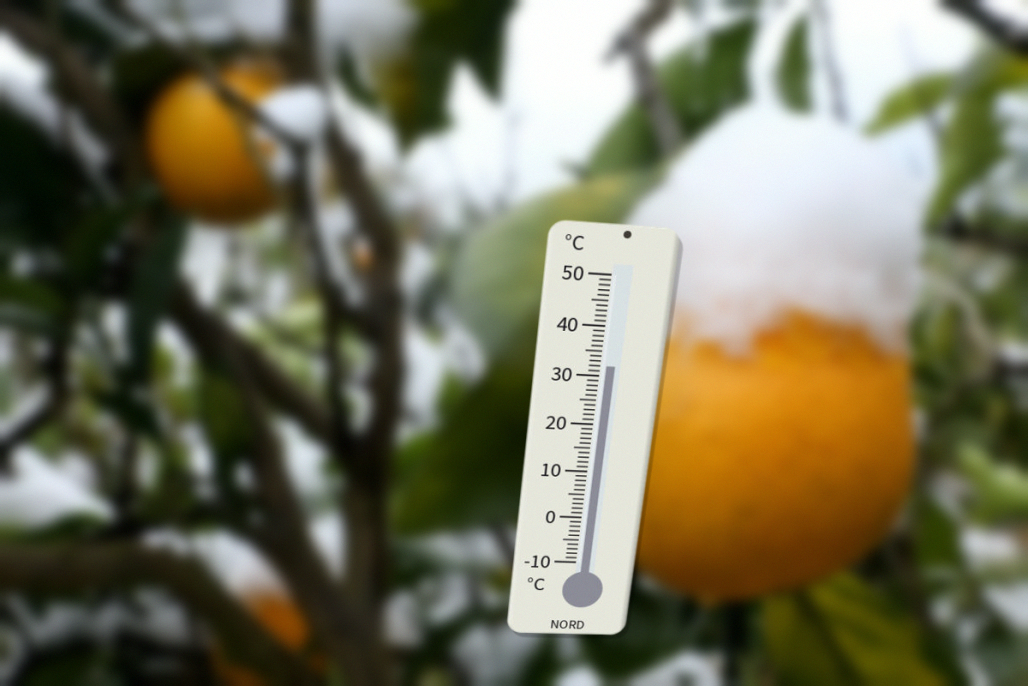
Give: 32 °C
